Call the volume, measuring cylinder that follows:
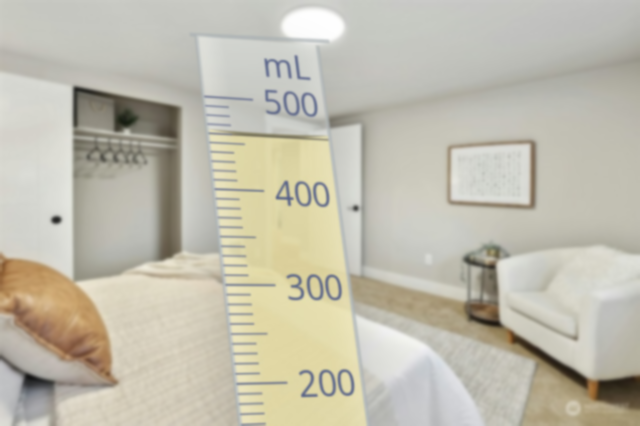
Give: 460 mL
